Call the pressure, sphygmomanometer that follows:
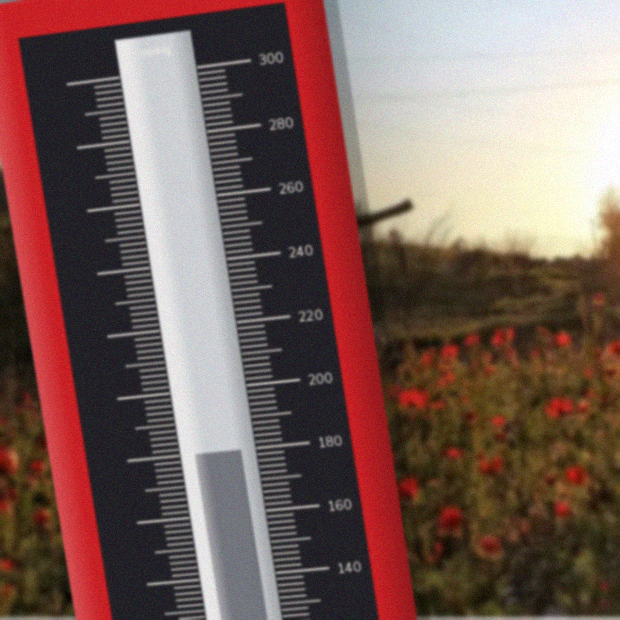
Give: 180 mmHg
